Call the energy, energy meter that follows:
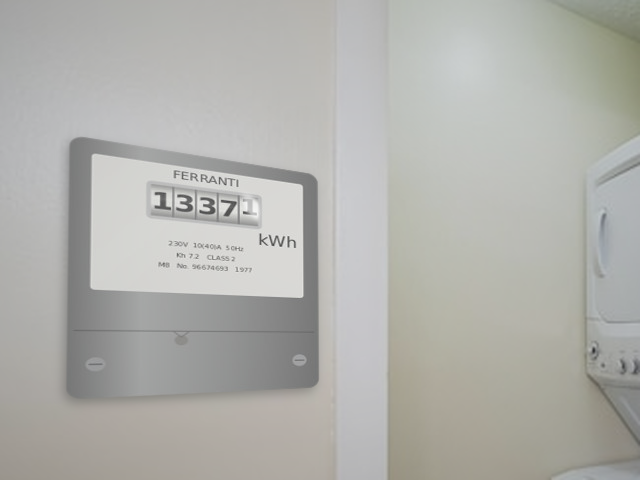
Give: 13371 kWh
